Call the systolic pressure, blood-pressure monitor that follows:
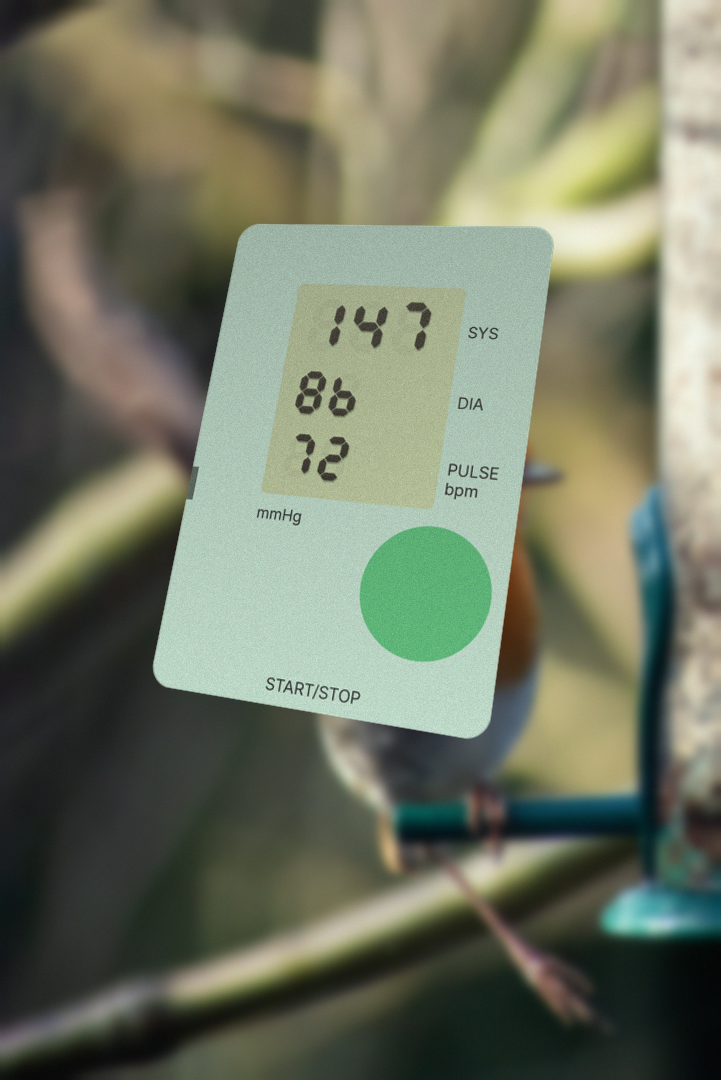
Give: 147 mmHg
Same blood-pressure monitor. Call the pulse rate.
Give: 72 bpm
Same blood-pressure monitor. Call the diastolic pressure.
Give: 86 mmHg
